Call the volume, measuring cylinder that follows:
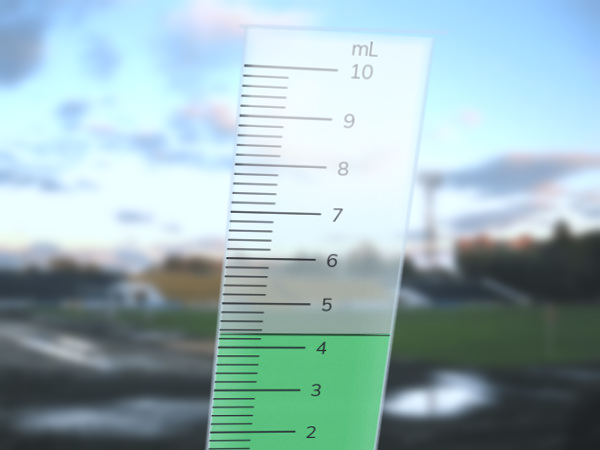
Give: 4.3 mL
